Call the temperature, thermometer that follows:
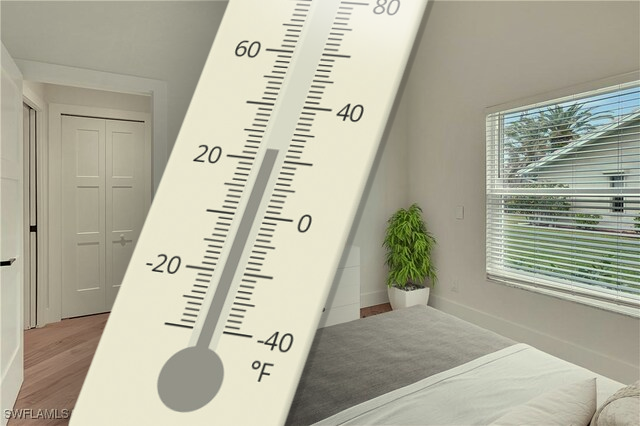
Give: 24 °F
